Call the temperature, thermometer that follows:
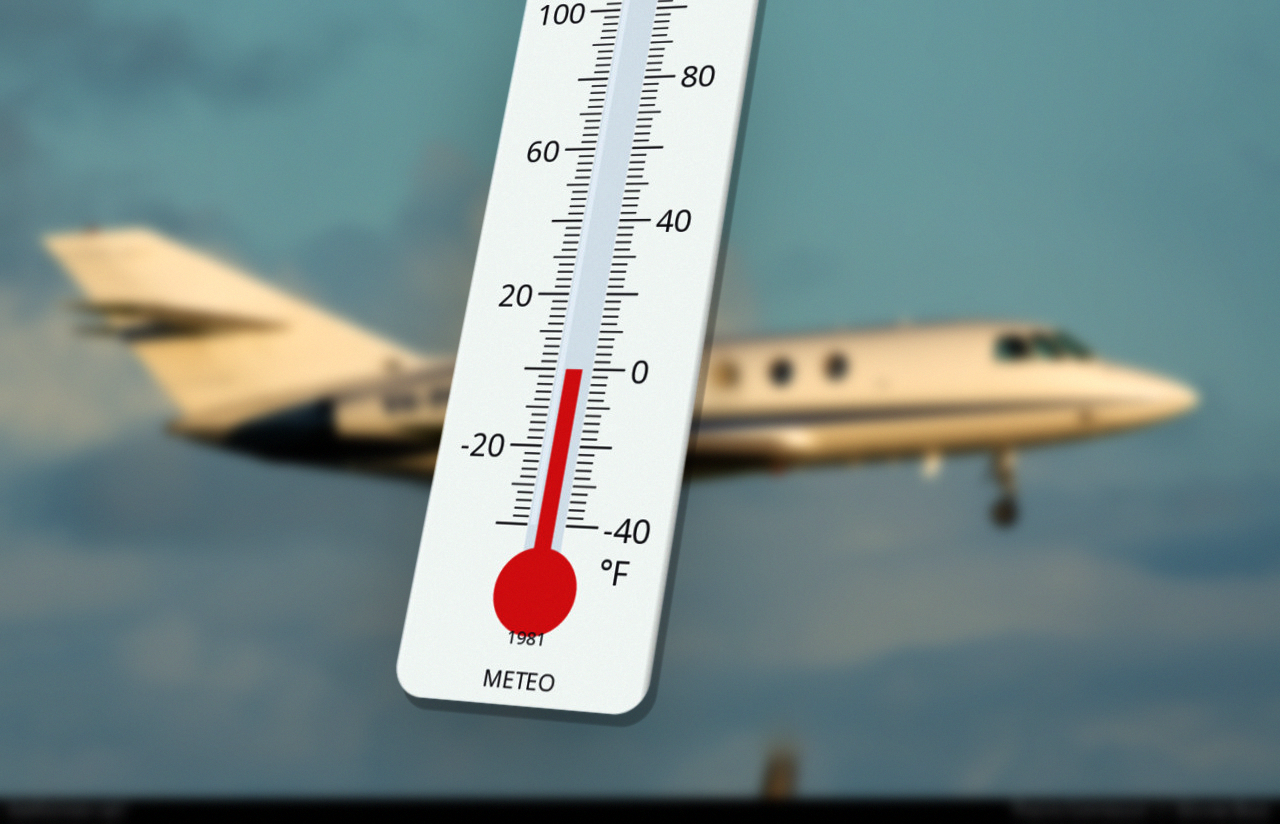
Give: 0 °F
